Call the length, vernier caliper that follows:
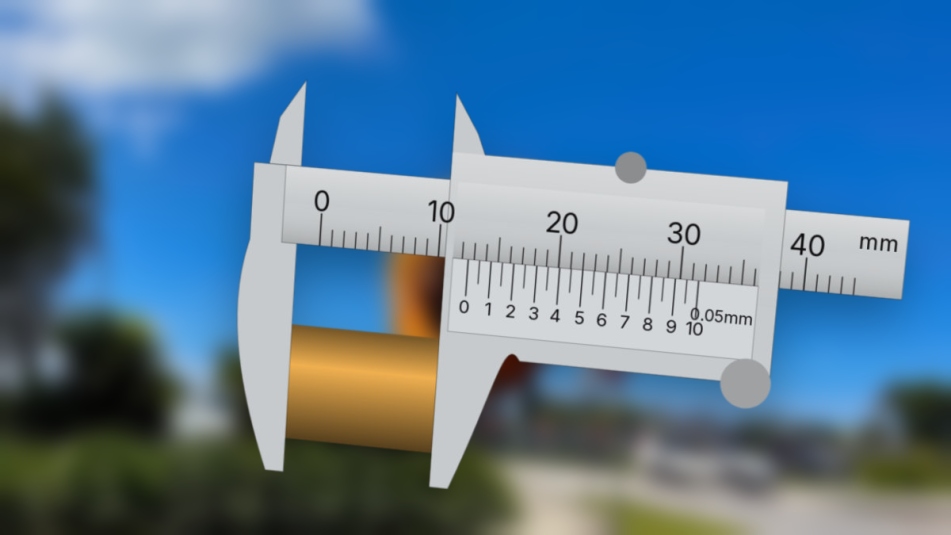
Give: 12.5 mm
